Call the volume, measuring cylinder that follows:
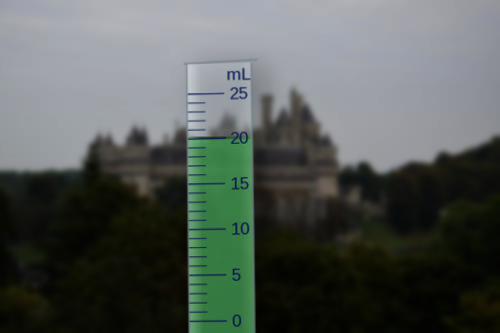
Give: 20 mL
